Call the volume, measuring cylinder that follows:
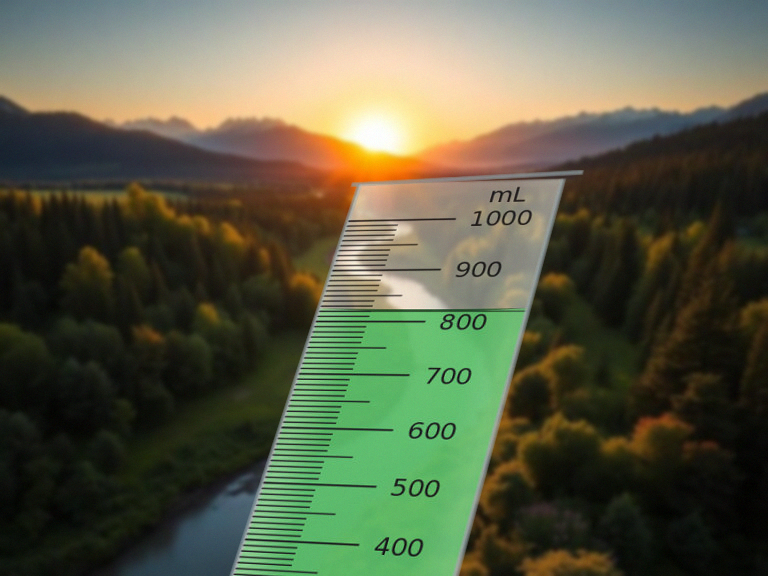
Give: 820 mL
